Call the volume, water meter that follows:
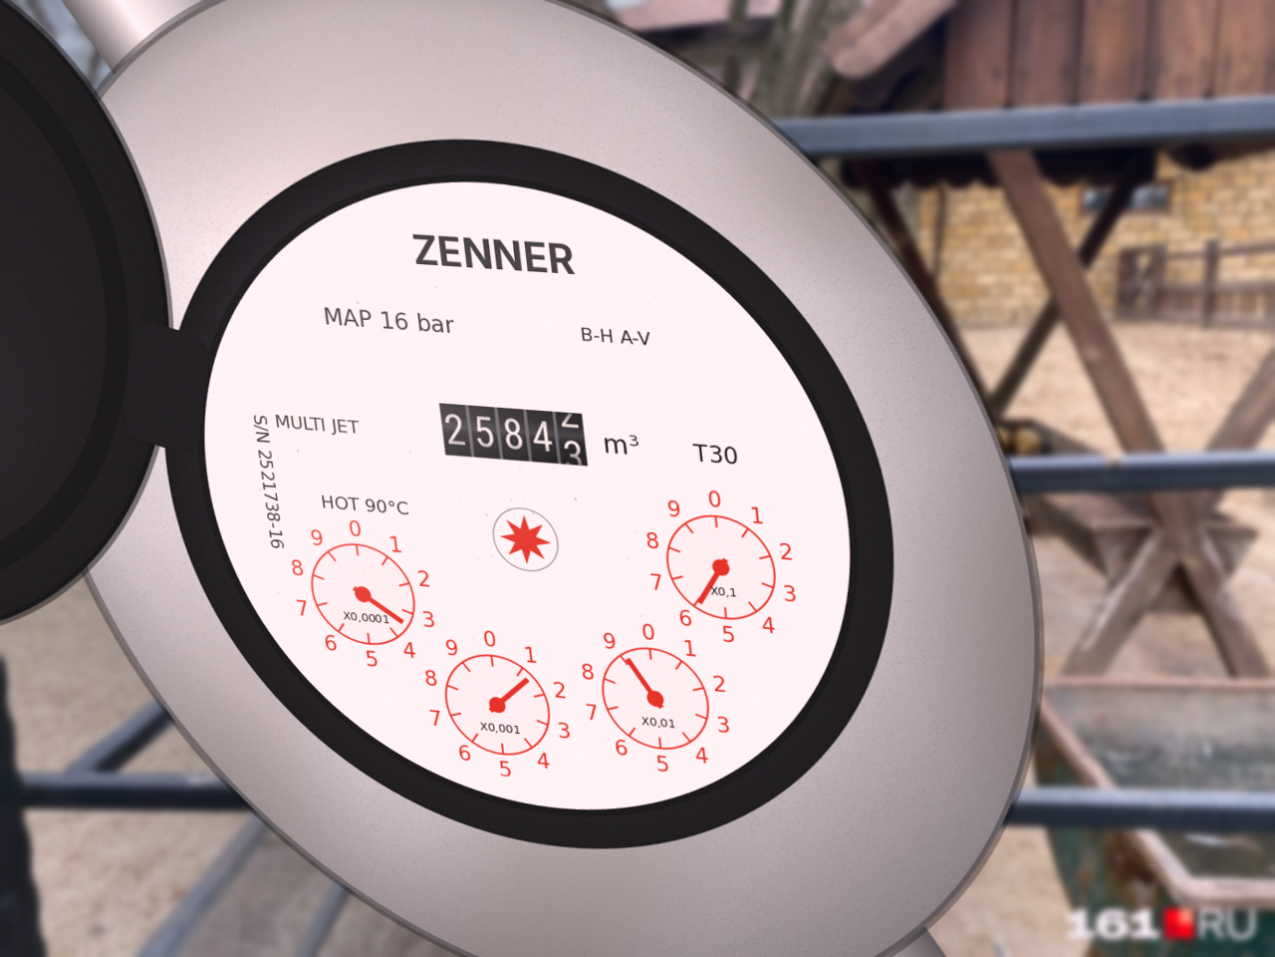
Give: 25842.5913 m³
